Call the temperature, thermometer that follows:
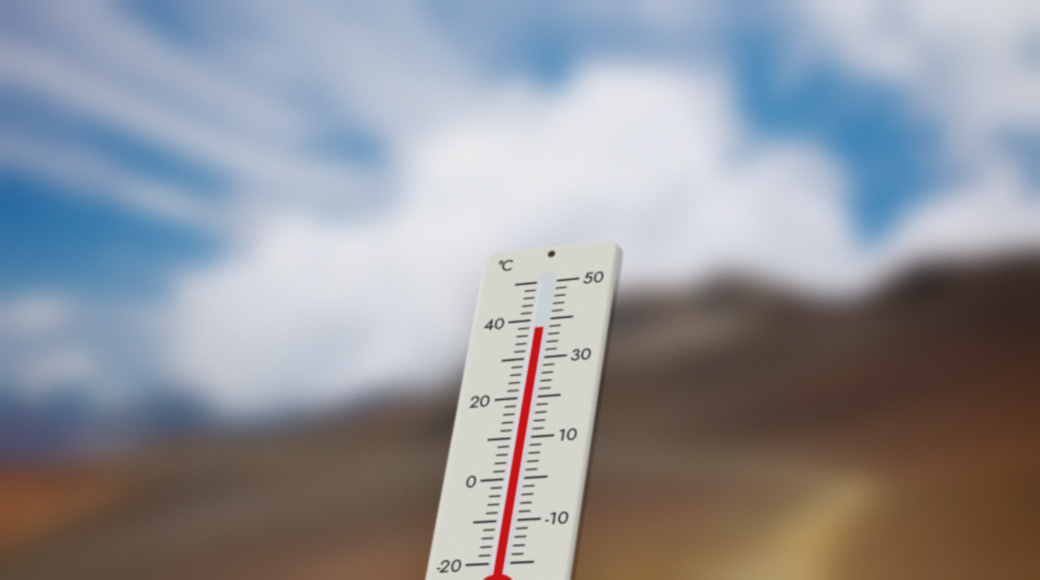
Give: 38 °C
